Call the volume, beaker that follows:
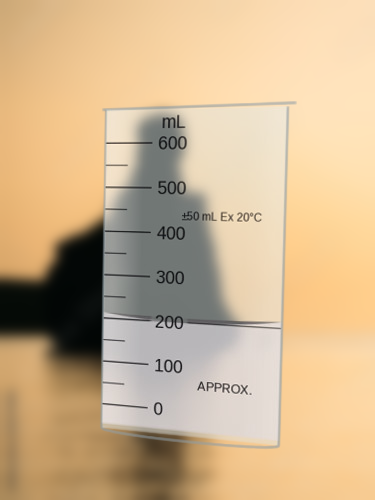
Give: 200 mL
